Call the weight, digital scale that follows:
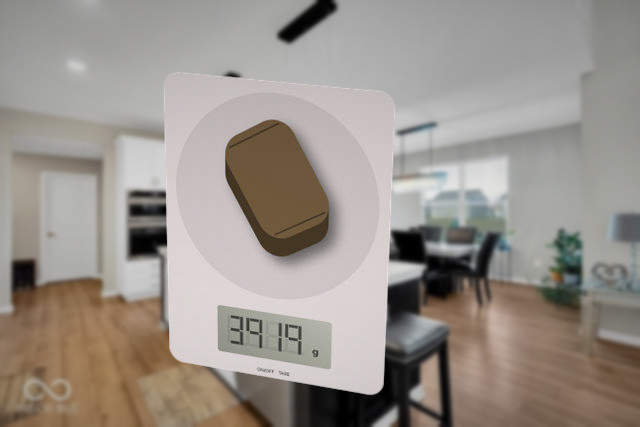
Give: 3919 g
